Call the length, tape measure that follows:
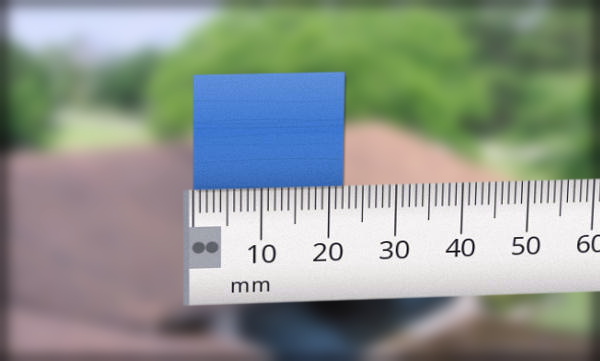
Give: 22 mm
